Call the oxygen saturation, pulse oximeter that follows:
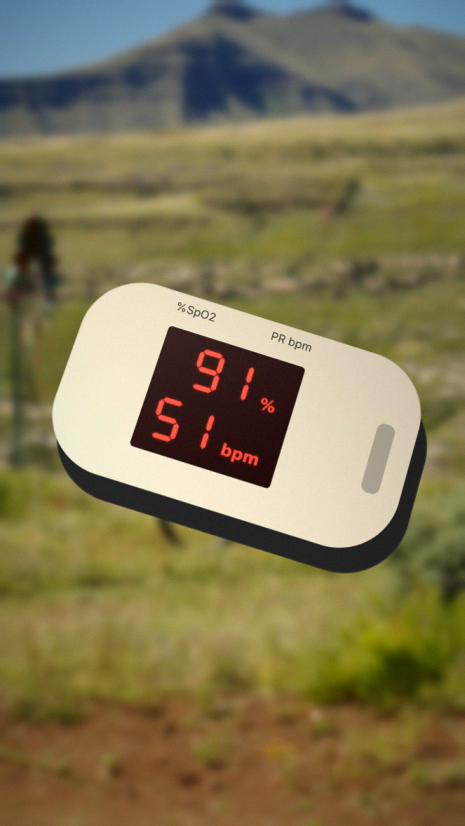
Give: 91 %
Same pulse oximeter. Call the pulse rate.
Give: 51 bpm
